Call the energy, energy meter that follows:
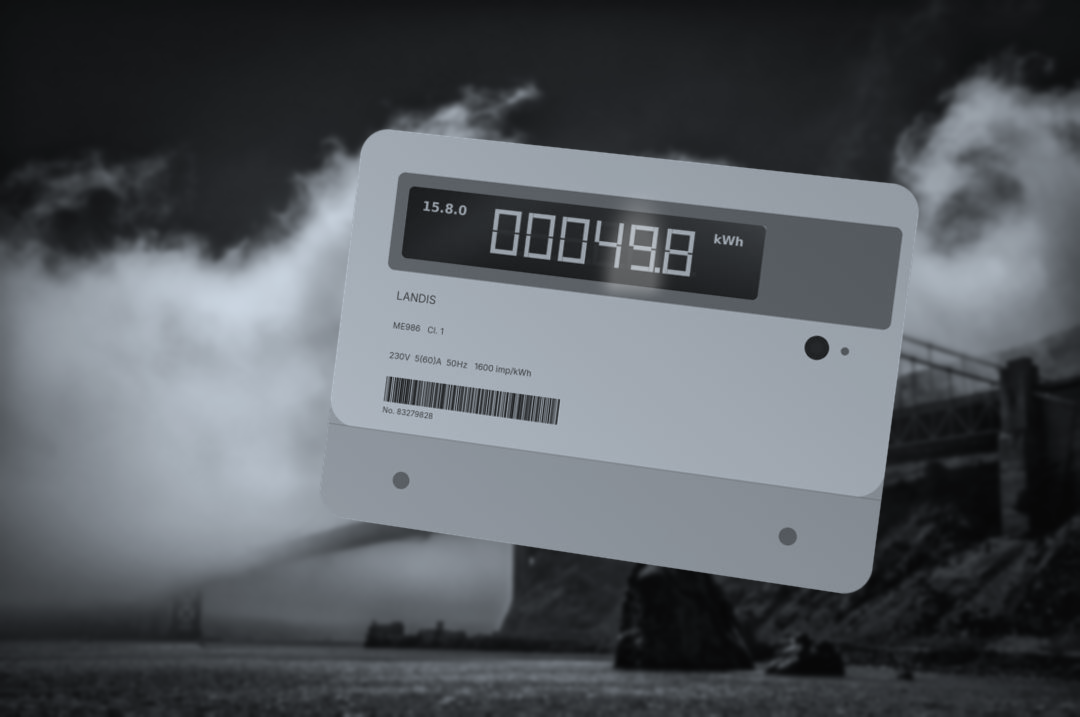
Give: 49.8 kWh
